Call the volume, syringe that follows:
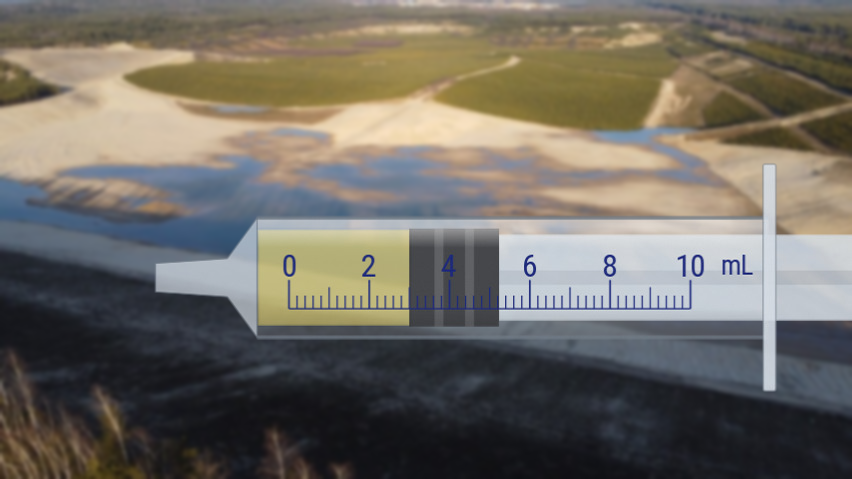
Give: 3 mL
